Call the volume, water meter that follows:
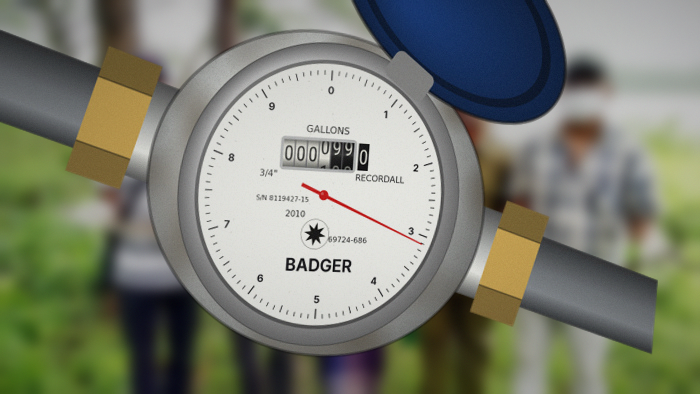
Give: 993.1 gal
